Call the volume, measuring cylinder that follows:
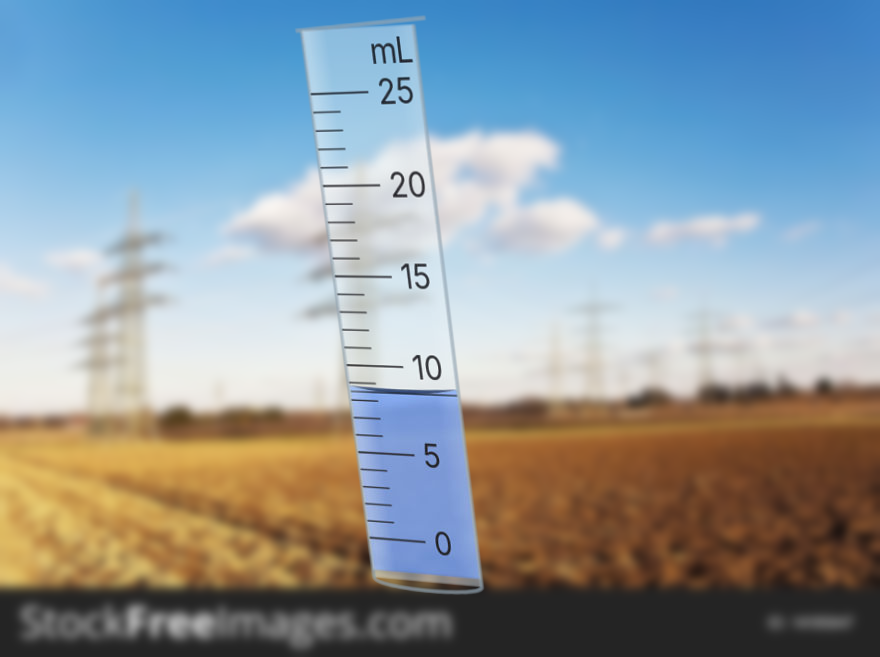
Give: 8.5 mL
